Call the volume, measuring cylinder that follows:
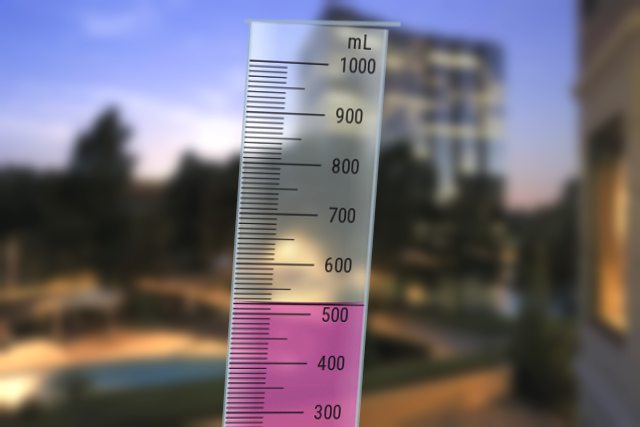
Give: 520 mL
